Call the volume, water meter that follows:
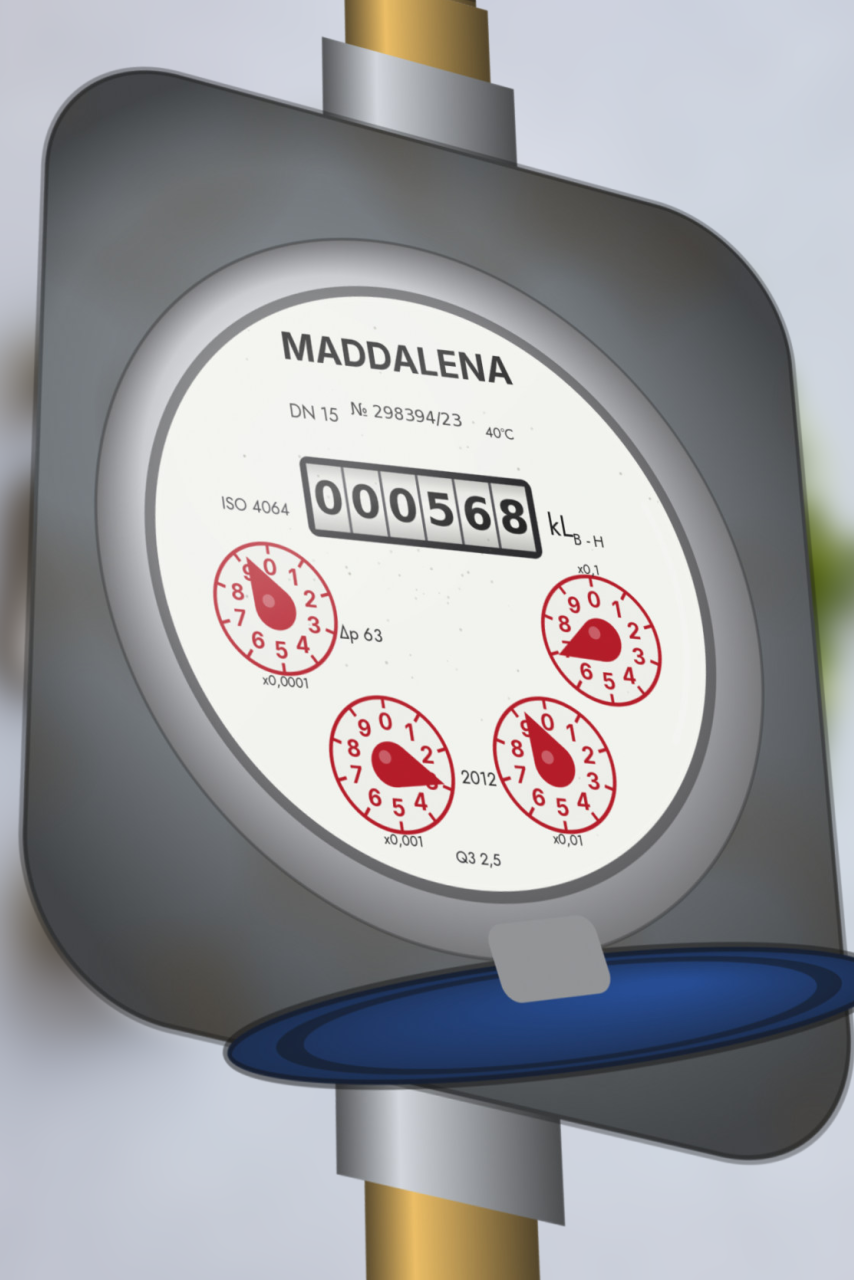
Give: 568.6929 kL
